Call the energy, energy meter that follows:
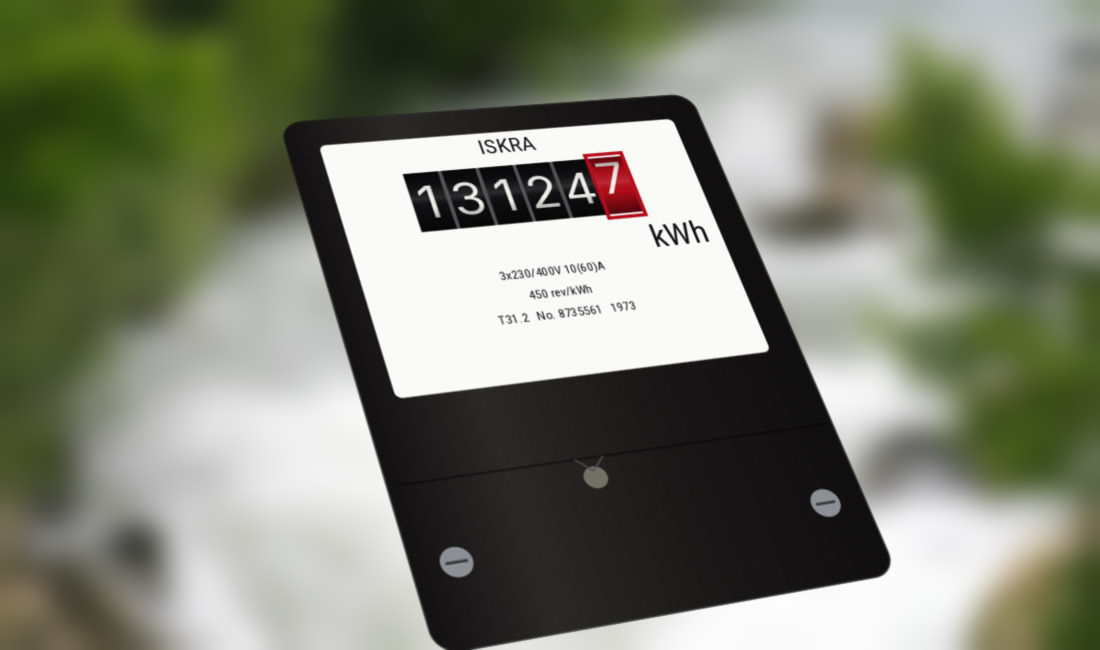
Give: 13124.7 kWh
